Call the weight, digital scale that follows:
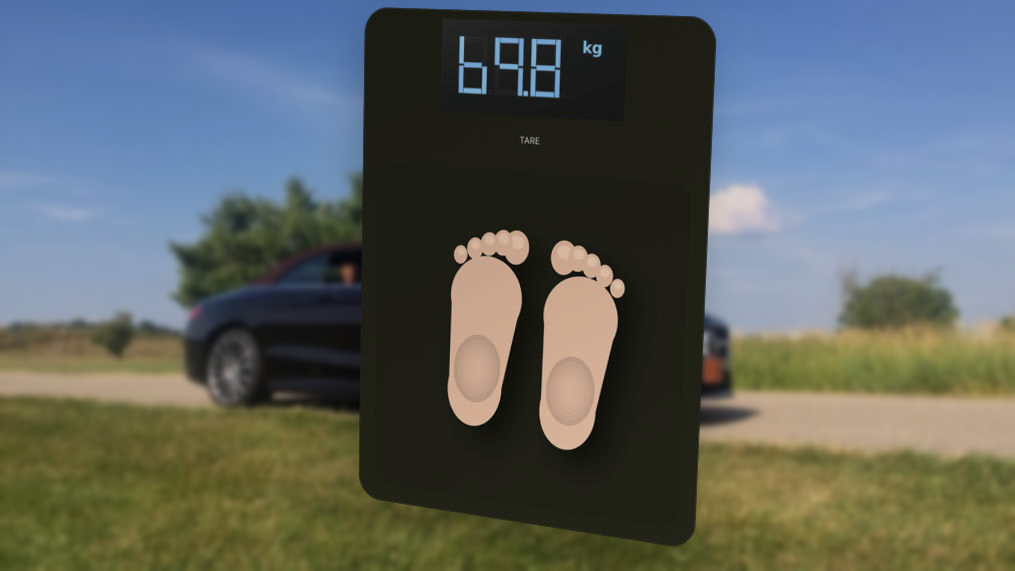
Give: 69.8 kg
